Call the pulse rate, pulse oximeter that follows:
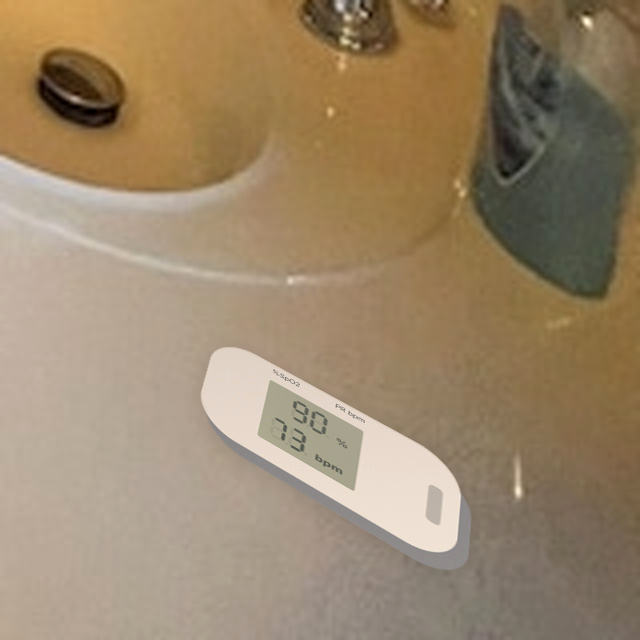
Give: 73 bpm
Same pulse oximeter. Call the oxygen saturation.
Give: 90 %
